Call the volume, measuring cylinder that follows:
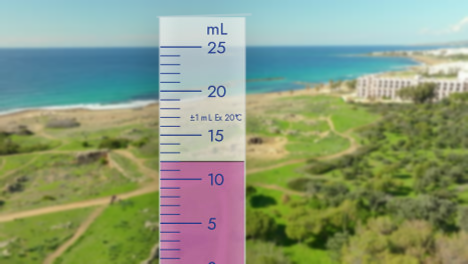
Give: 12 mL
